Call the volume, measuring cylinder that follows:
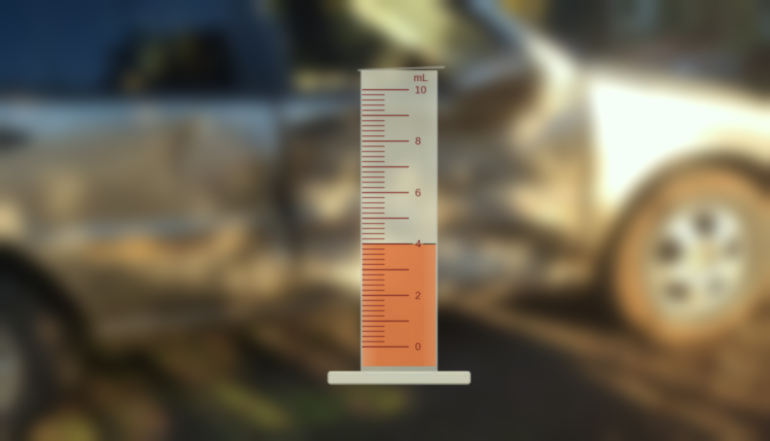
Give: 4 mL
